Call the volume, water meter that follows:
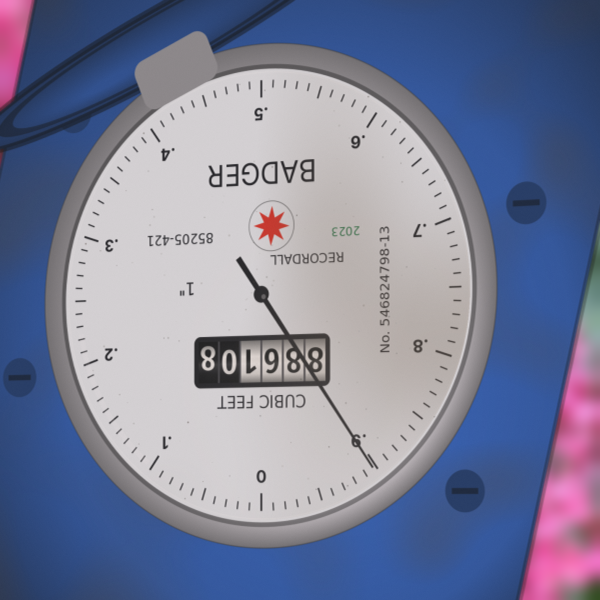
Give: 886107.90 ft³
